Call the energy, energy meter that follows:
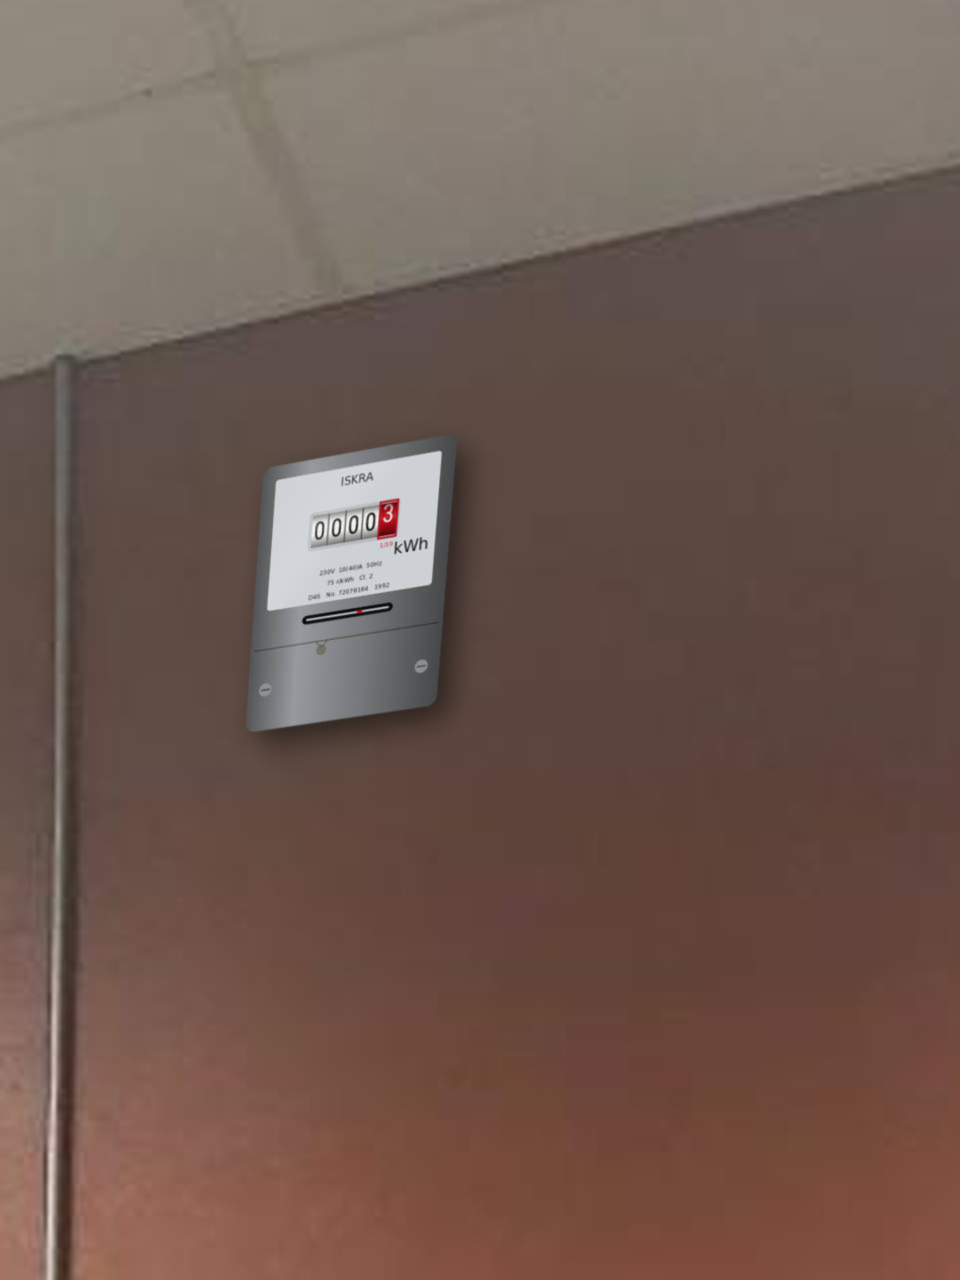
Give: 0.3 kWh
